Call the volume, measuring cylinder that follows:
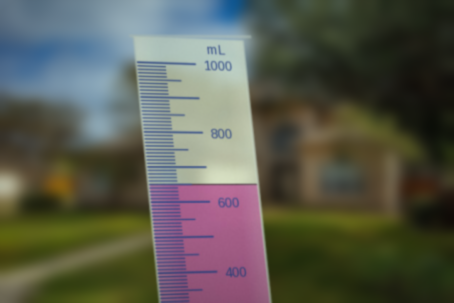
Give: 650 mL
